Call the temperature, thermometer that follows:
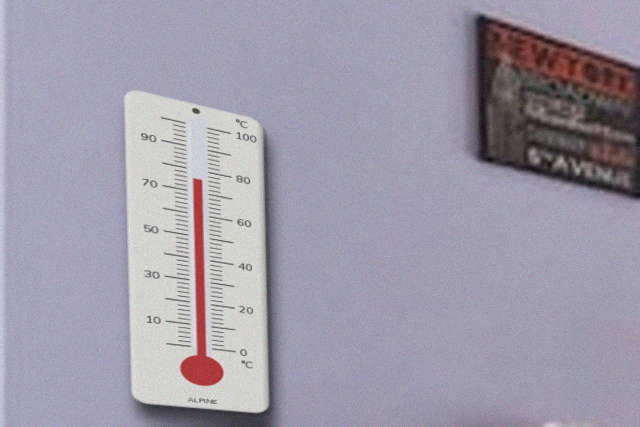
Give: 76 °C
